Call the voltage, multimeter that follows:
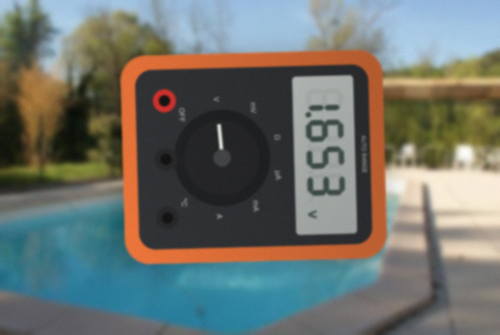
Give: 1.653 V
